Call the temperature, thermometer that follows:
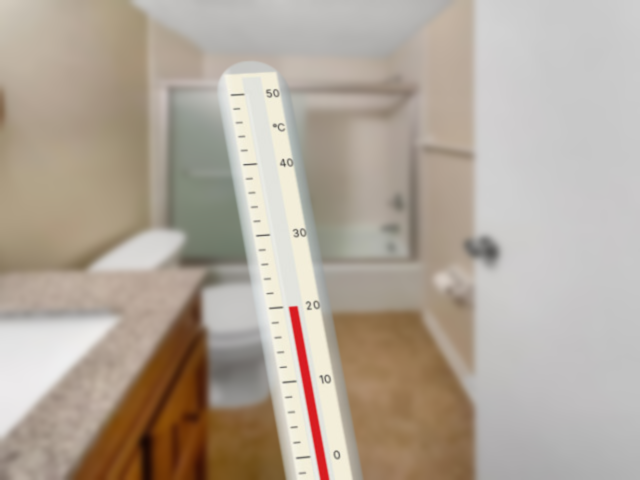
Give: 20 °C
